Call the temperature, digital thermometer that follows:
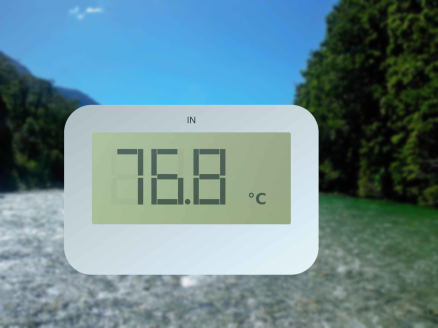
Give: 76.8 °C
